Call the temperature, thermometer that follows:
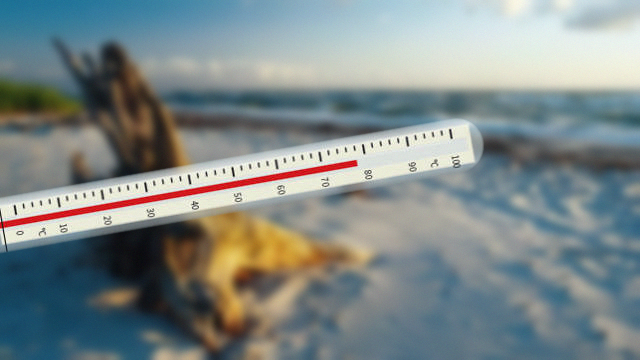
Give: 78 °C
